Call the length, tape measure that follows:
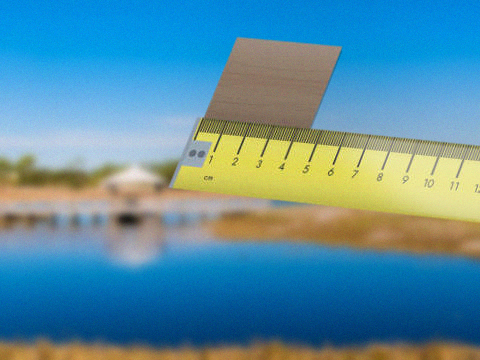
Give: 4.5 cm
